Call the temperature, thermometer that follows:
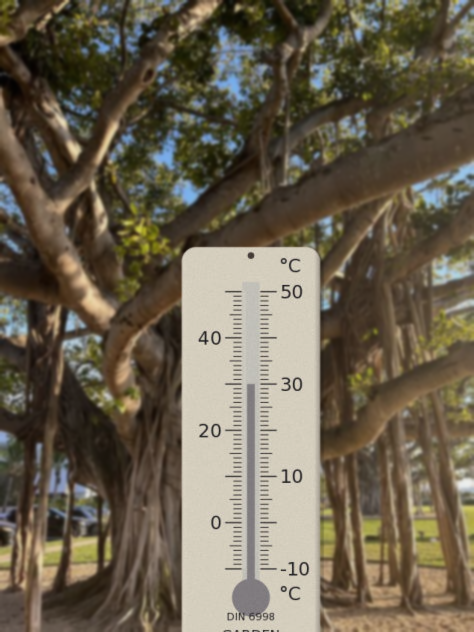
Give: 30 °C
